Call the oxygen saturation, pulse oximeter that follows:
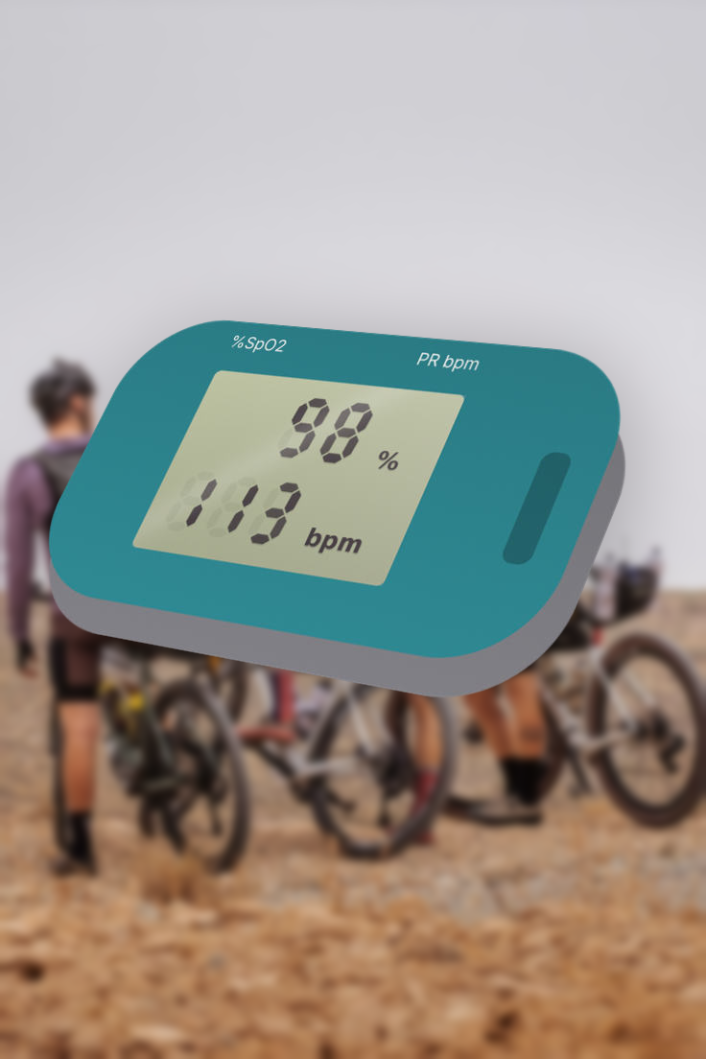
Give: 98 %
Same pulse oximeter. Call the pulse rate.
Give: 113 bpm
